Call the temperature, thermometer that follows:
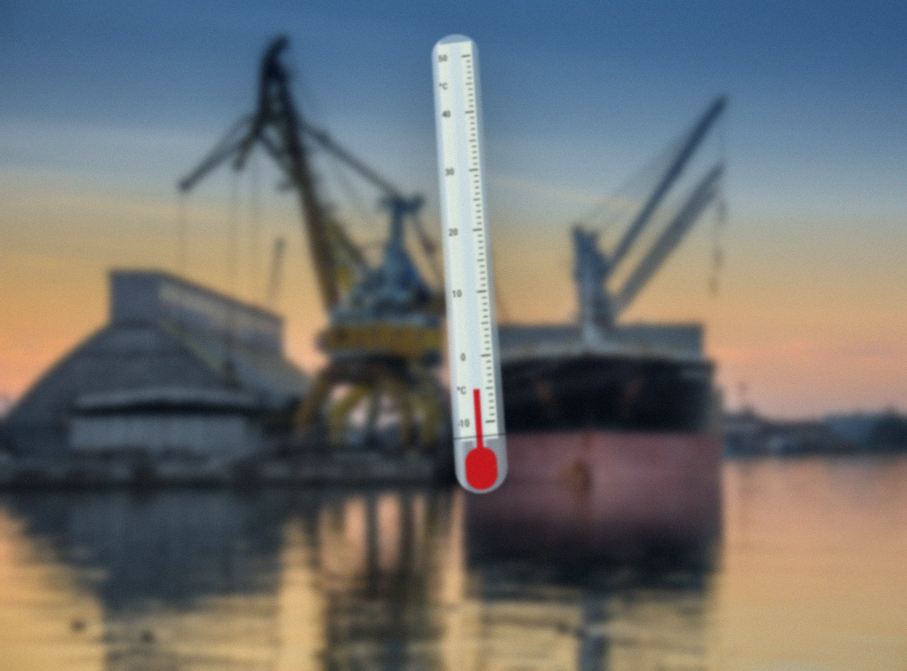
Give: -5 °C
